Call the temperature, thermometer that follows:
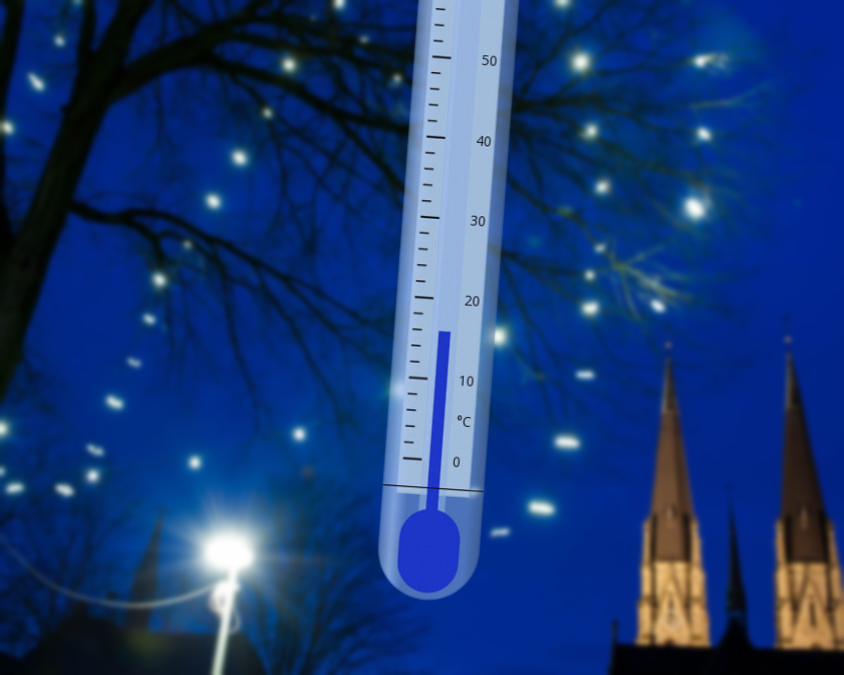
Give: 16 °C
